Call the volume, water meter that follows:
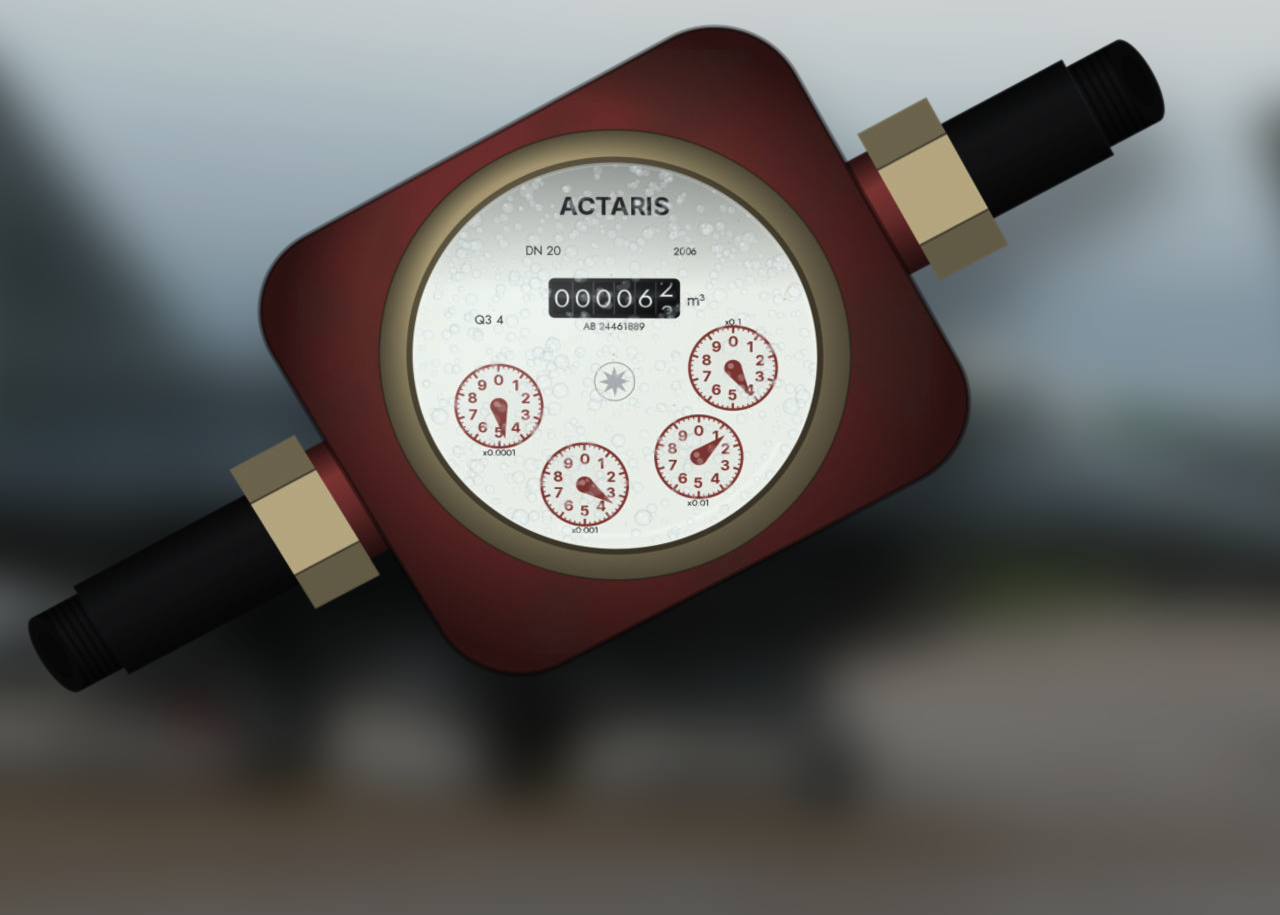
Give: 62.4134 m³
